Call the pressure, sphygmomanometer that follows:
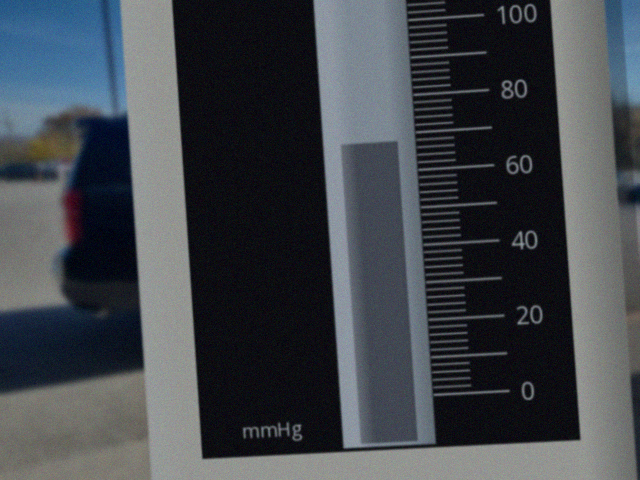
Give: 68 mmHg
